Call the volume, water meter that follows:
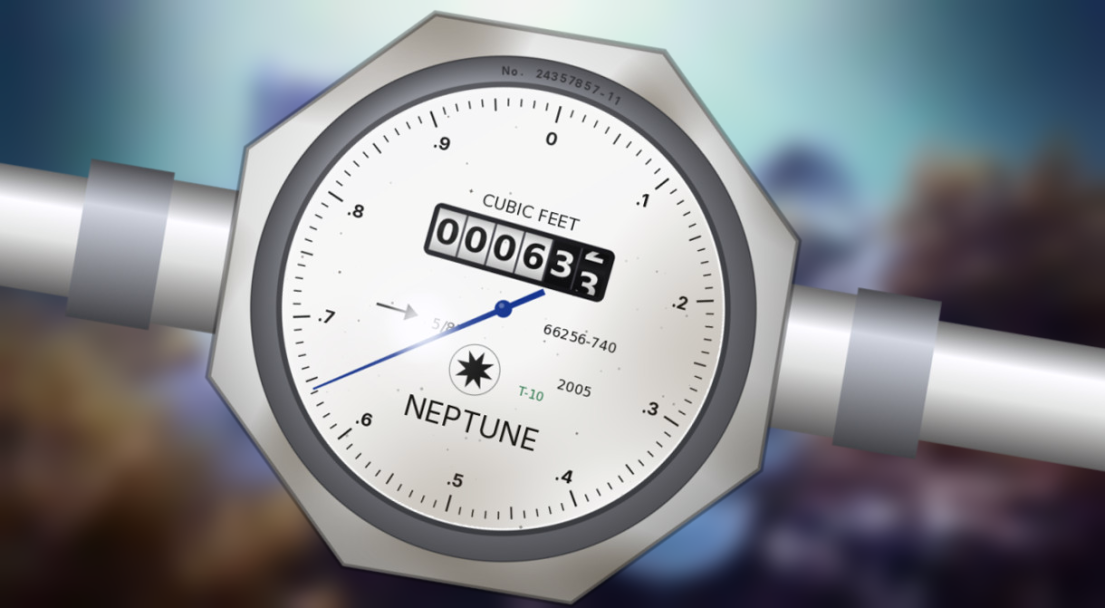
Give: 632.64 ft³
